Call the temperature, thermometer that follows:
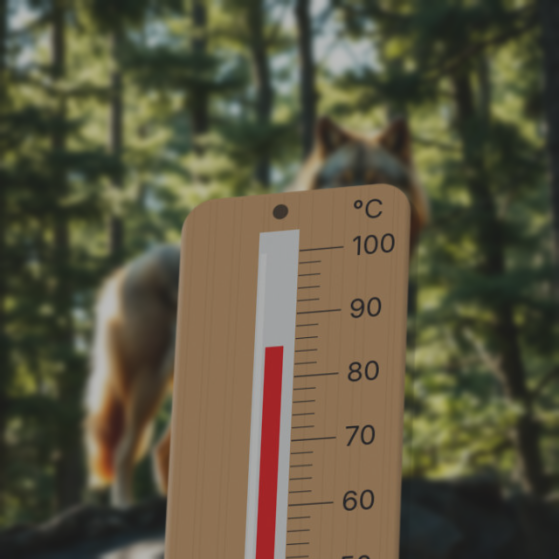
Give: 85 °C
